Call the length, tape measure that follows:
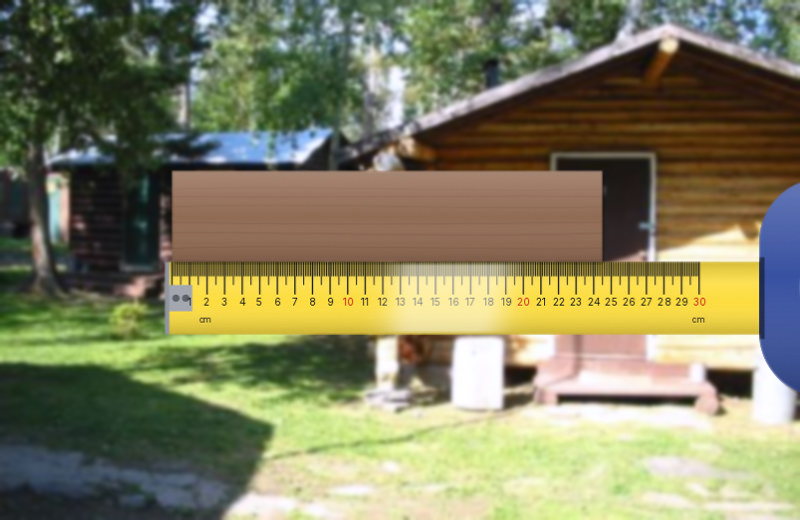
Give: 24.5 cm
